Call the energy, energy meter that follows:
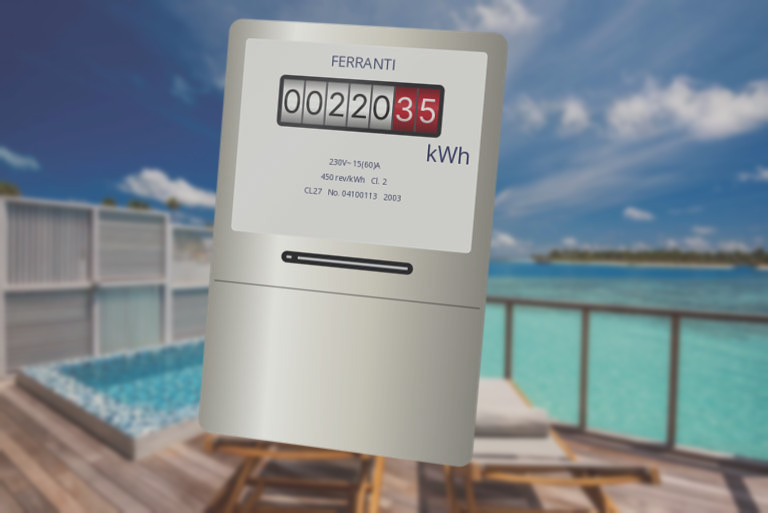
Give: 220.35 kWh
